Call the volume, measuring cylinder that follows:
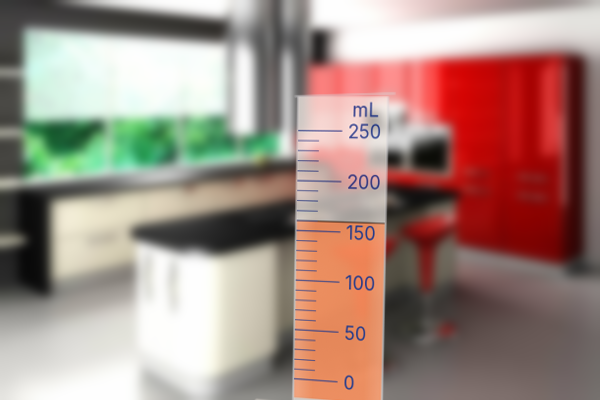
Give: 160 mL
